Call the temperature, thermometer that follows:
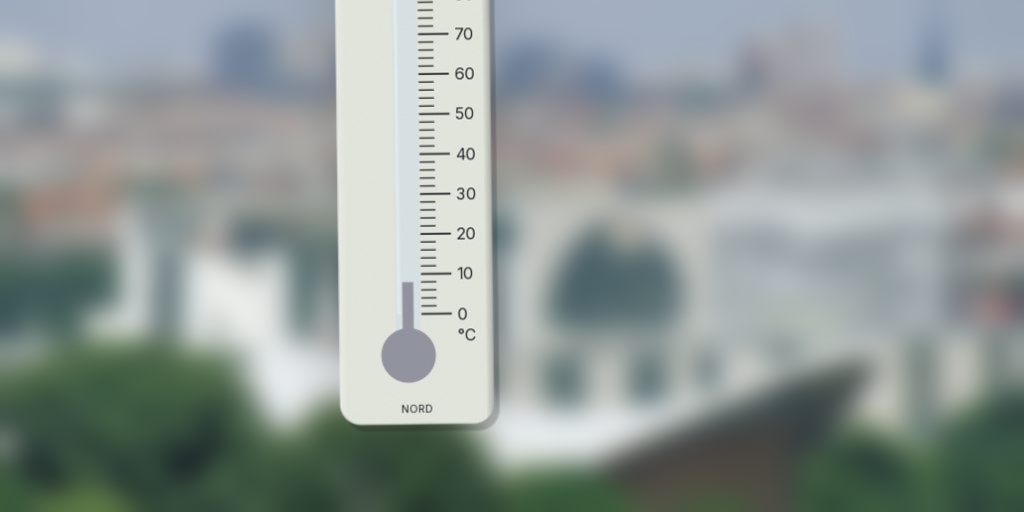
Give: 8 °C
